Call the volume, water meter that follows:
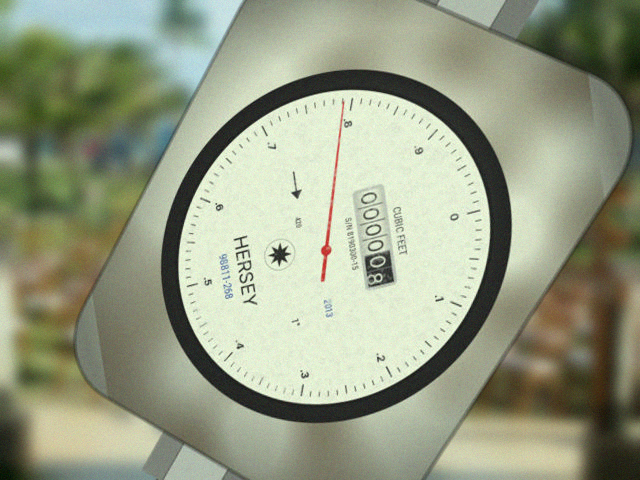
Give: 7.79 ft³
